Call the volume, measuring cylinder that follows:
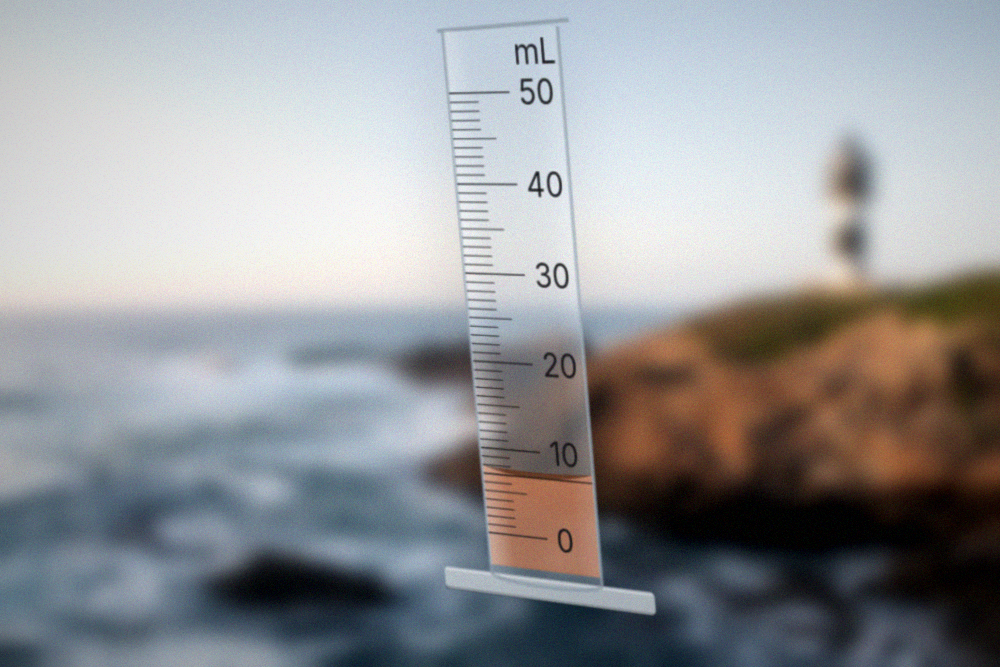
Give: 7 mL
